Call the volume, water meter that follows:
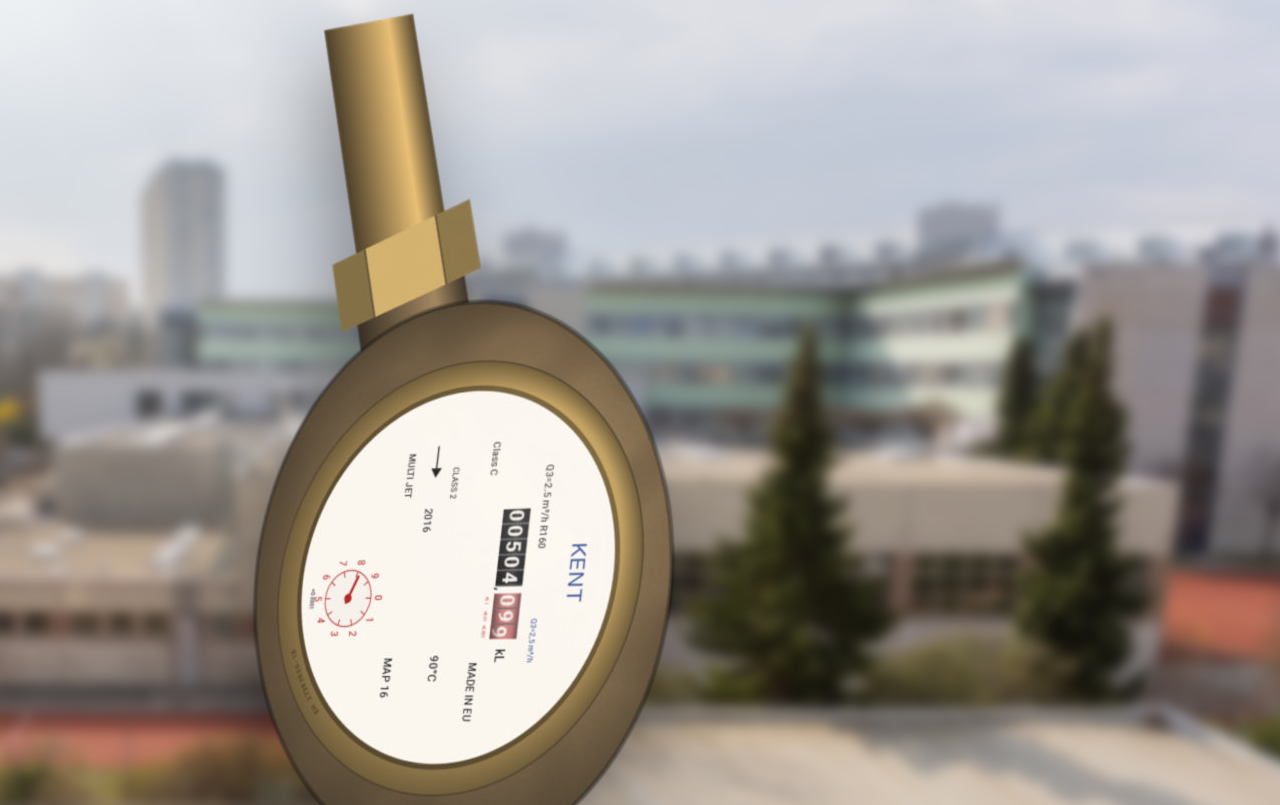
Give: 504.0988 kL
